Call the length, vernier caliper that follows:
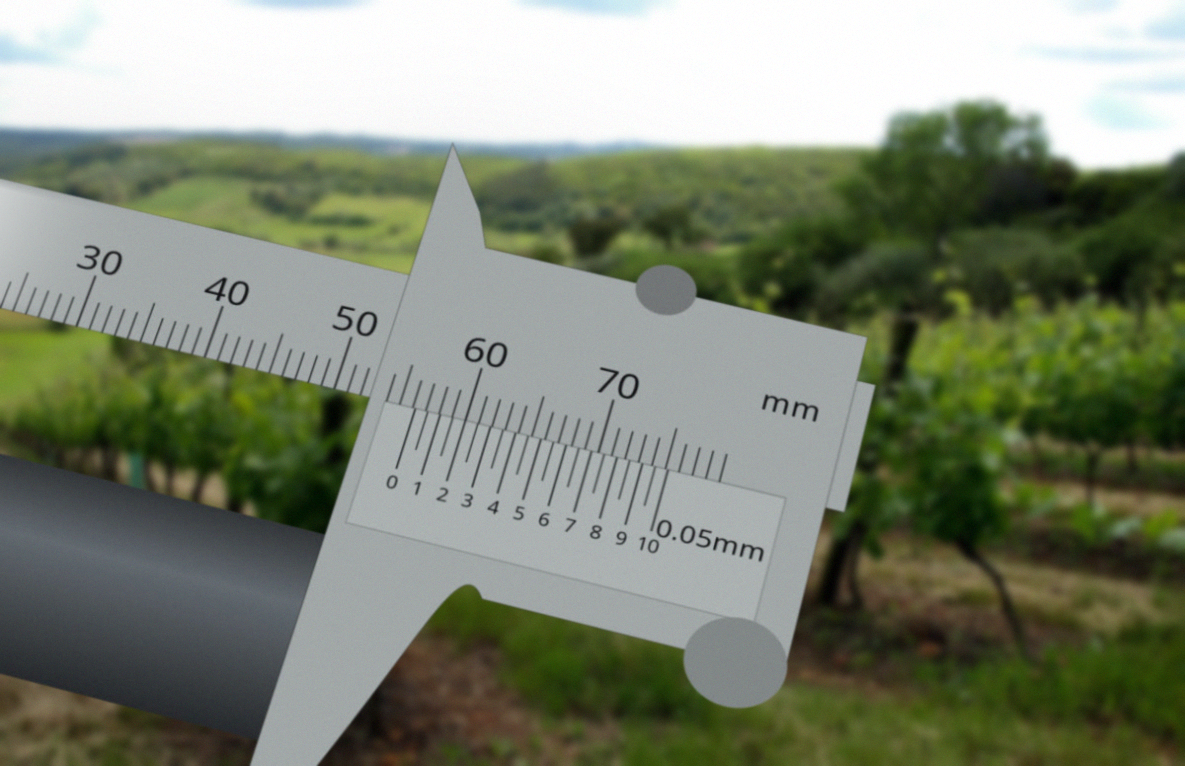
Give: 56.2 mm
